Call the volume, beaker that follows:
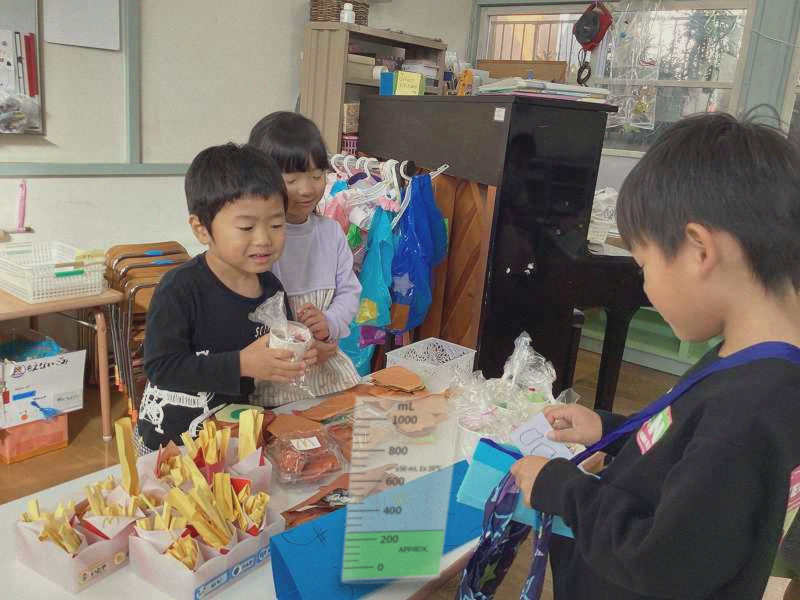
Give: 250 mL
